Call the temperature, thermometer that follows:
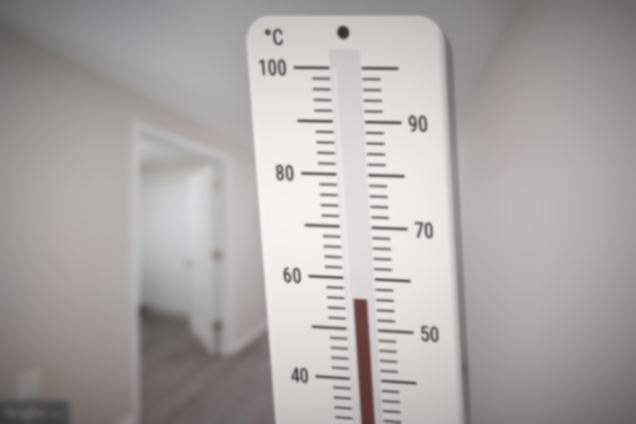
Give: 56 °C
